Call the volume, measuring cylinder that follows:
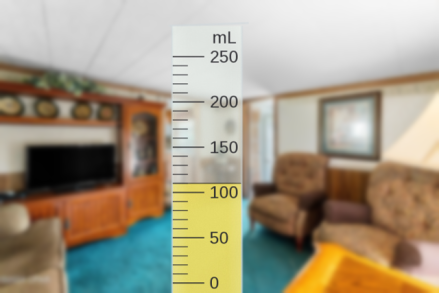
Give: 110 mL
